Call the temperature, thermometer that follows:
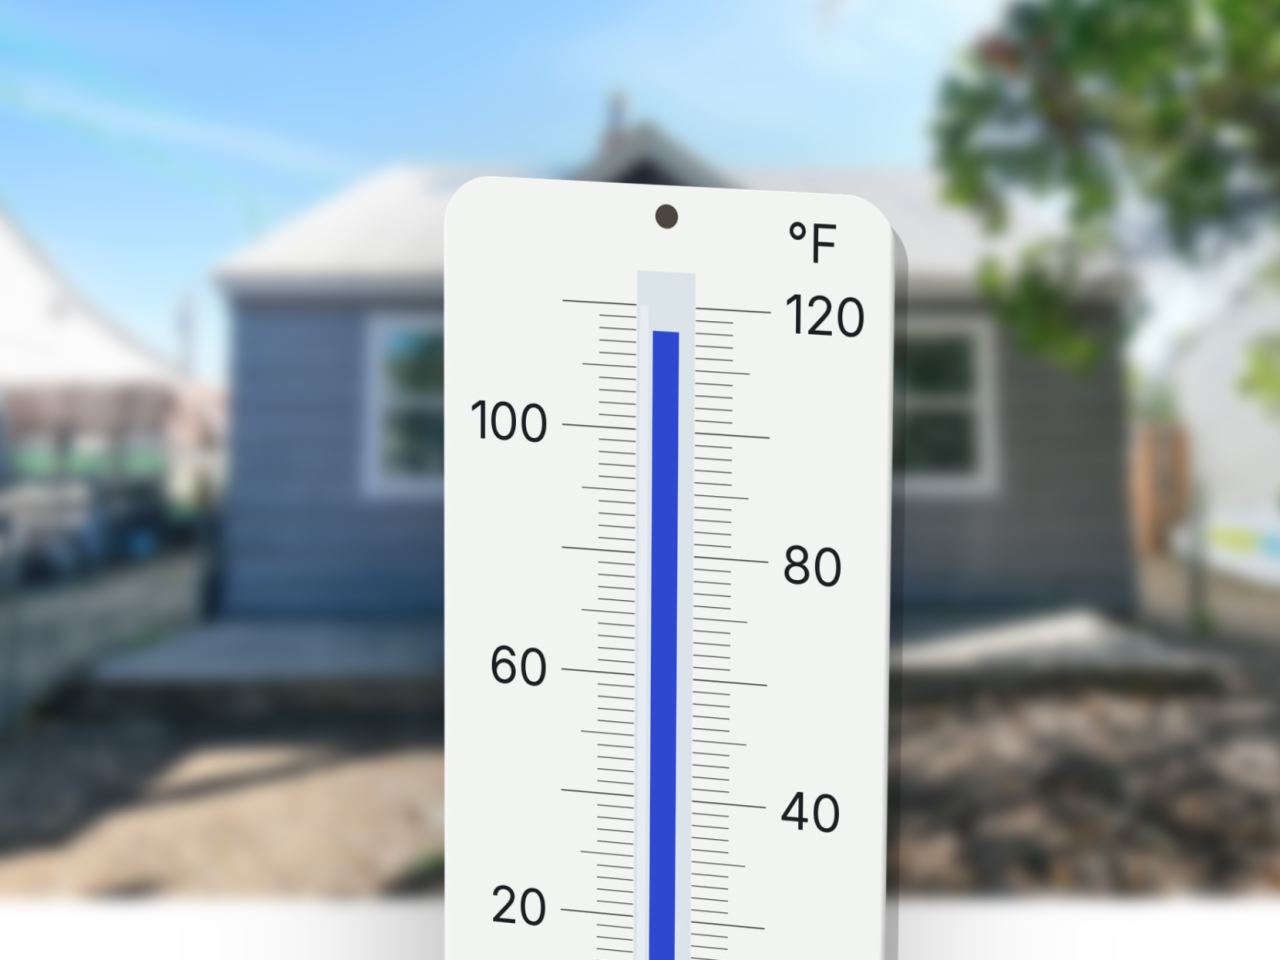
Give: 116 °F
